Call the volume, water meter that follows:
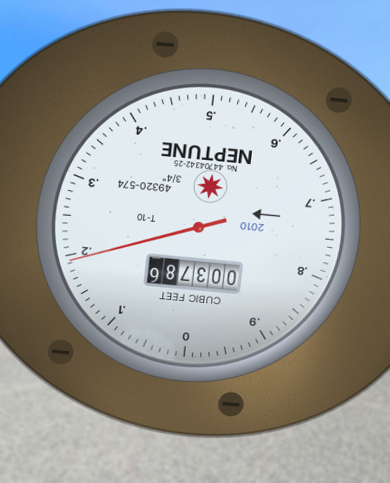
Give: 3786.19 ft³
